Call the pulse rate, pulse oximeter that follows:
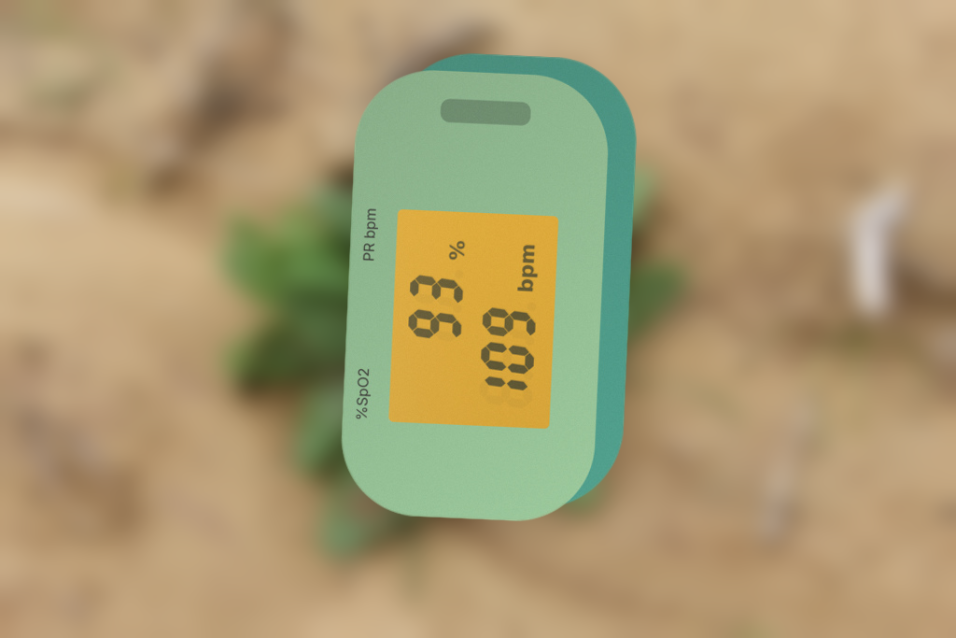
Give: 109 bpm
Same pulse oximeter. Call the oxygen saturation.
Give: 93 %
